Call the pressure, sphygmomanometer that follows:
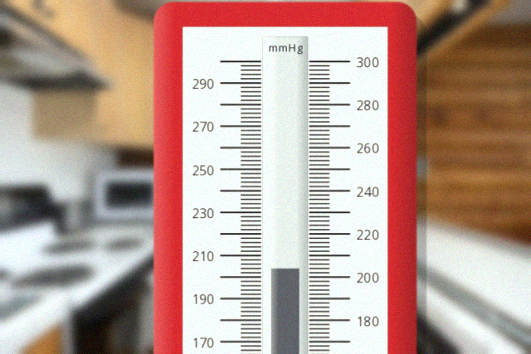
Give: 204 mmHg
